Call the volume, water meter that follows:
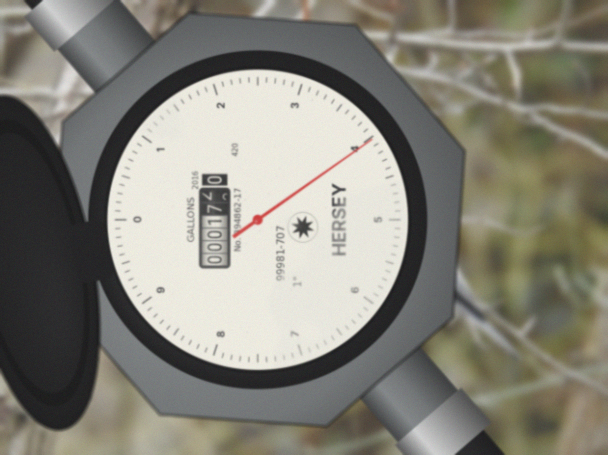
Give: 1724.0 gal
